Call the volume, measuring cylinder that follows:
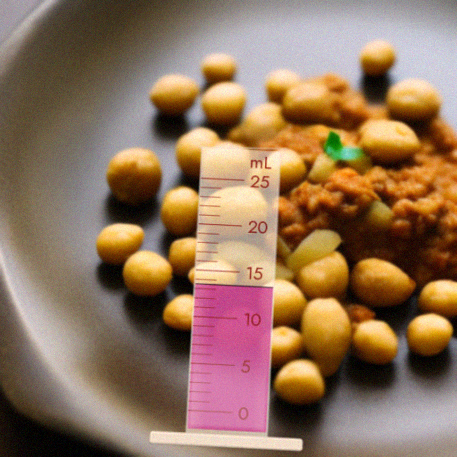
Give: 13.5 mL
